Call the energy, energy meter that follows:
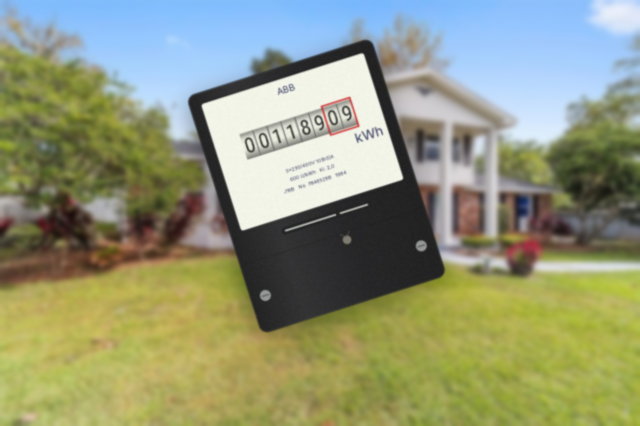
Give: 1189.09 kWh
